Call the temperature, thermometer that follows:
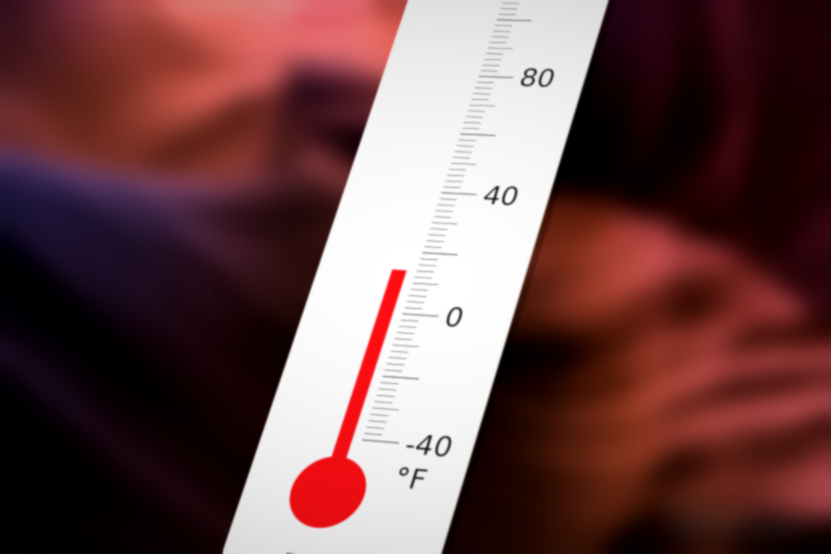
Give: 14 °F
